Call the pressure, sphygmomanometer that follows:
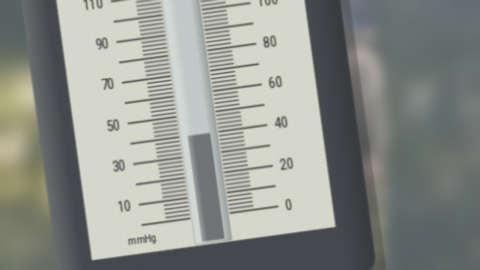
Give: 40 mmHg
